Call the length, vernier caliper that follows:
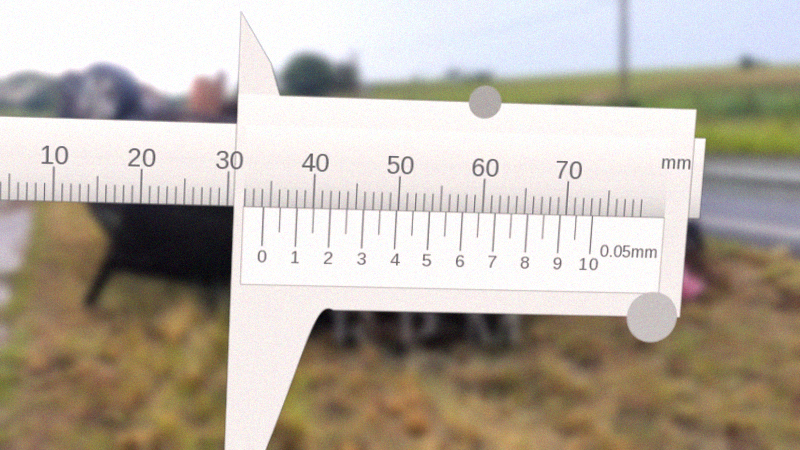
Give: 34.2 mm
